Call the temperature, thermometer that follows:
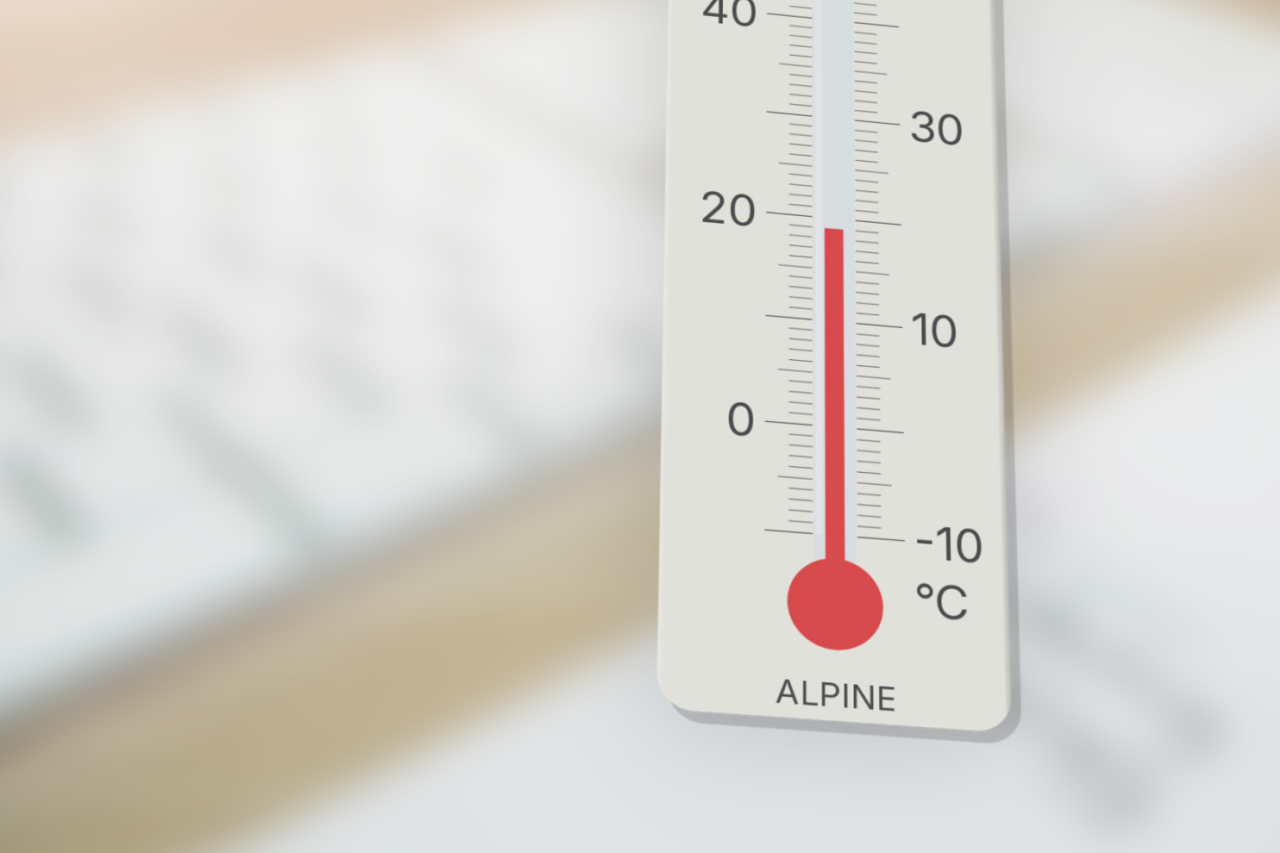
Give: 19 °C
